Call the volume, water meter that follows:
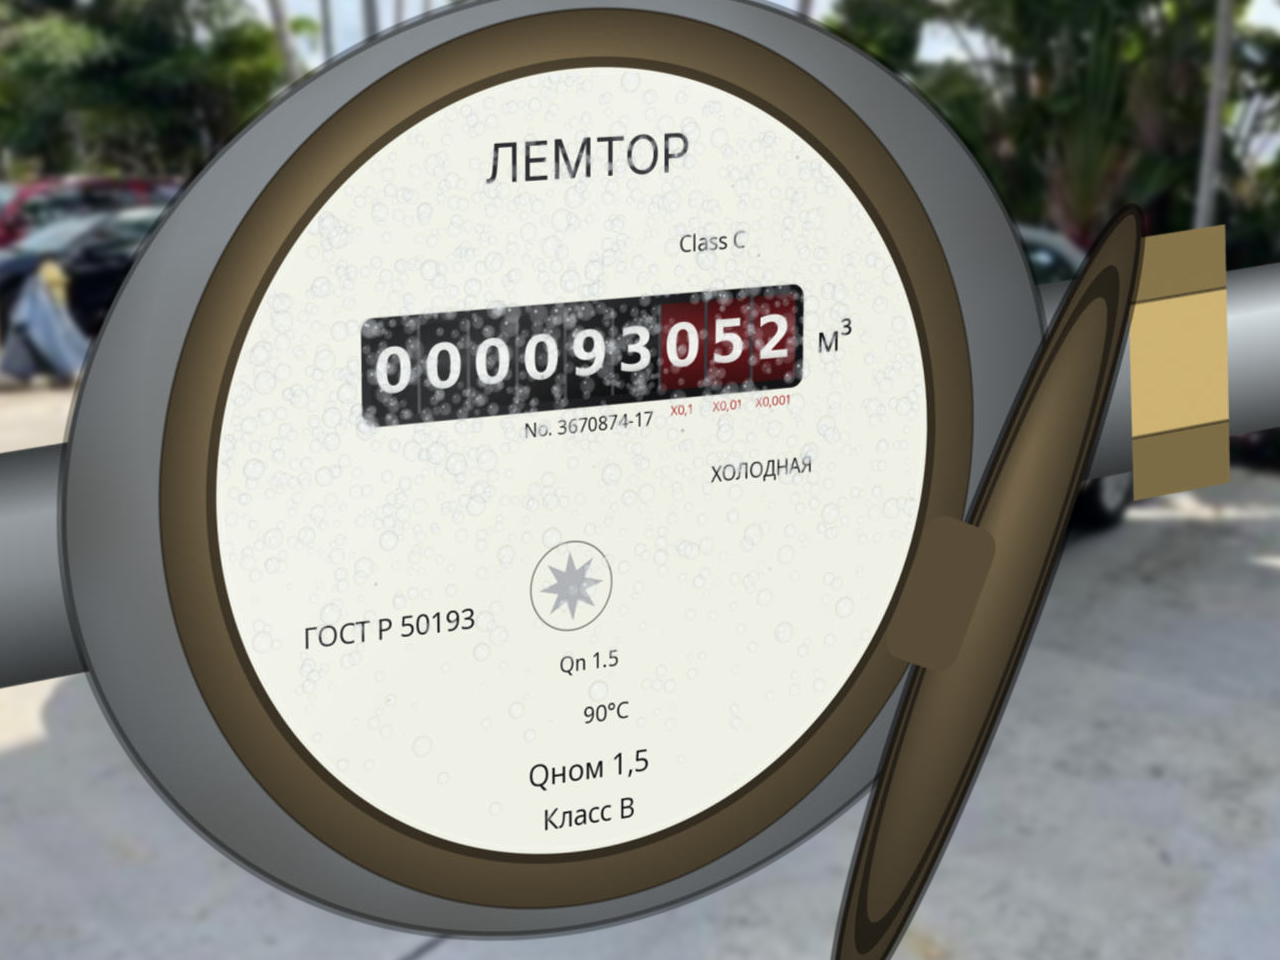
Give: 93.052 m³
